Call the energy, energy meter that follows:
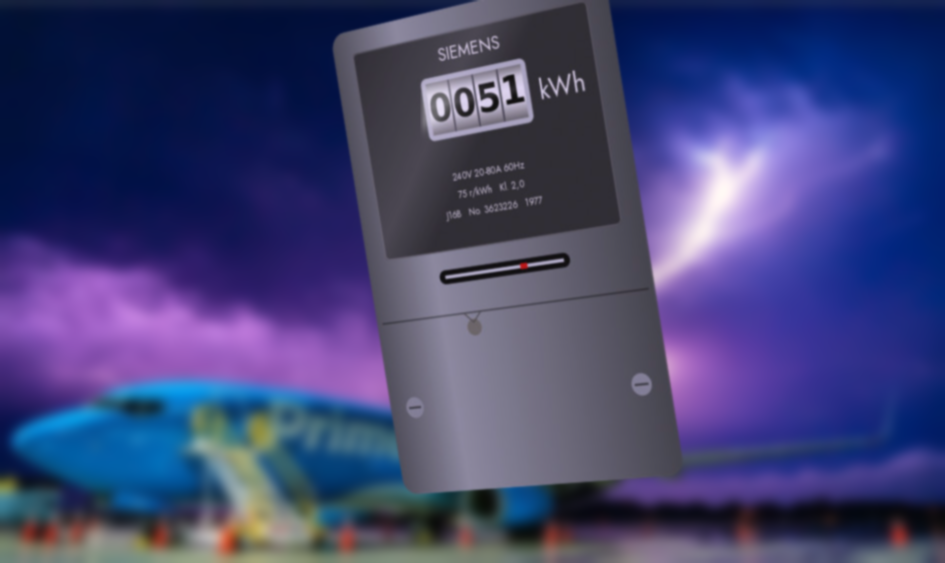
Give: 51 kWh
